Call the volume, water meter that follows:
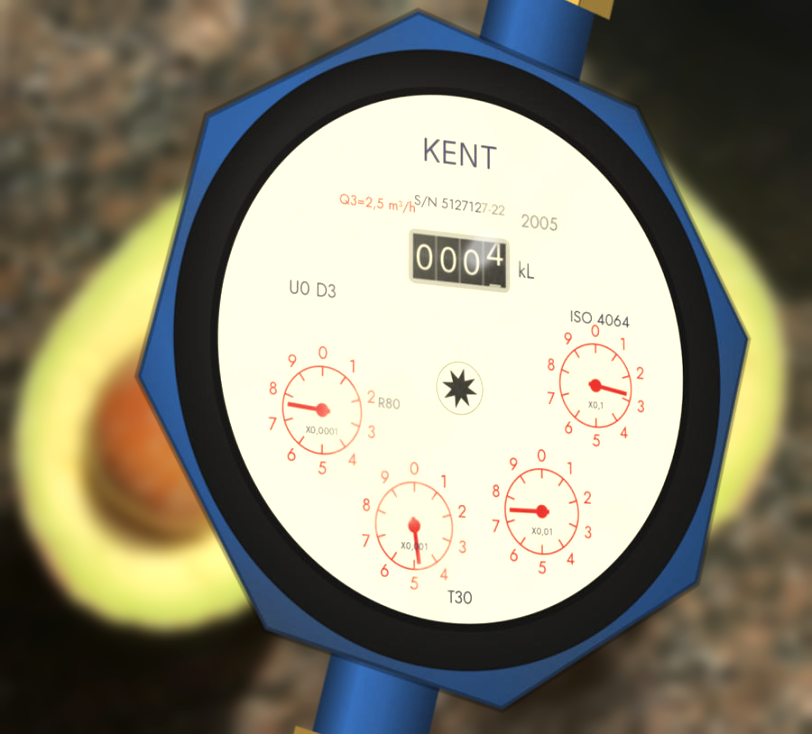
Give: 4.2747 kL
